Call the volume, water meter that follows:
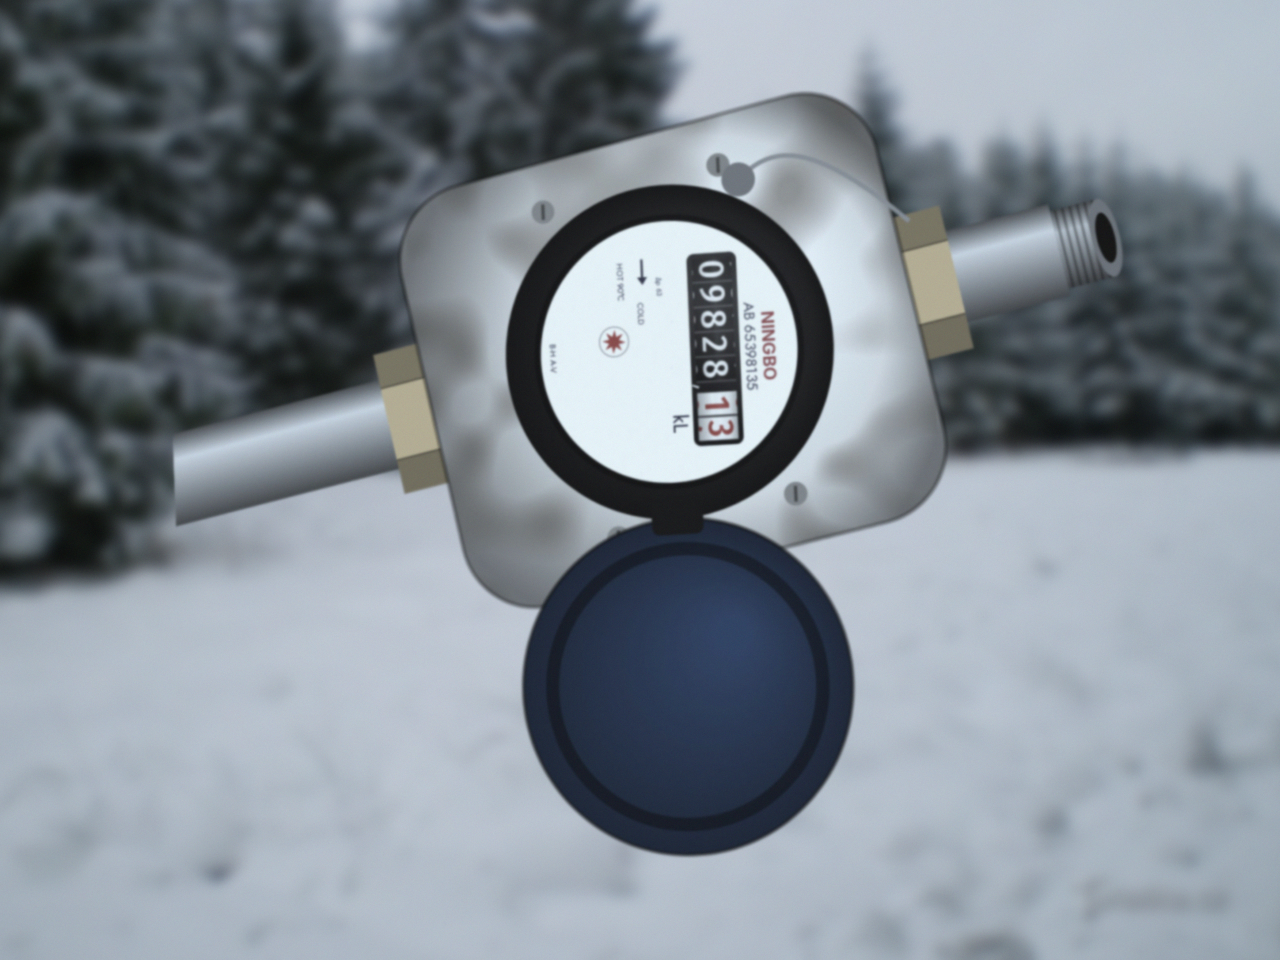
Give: 9828.13 kL
